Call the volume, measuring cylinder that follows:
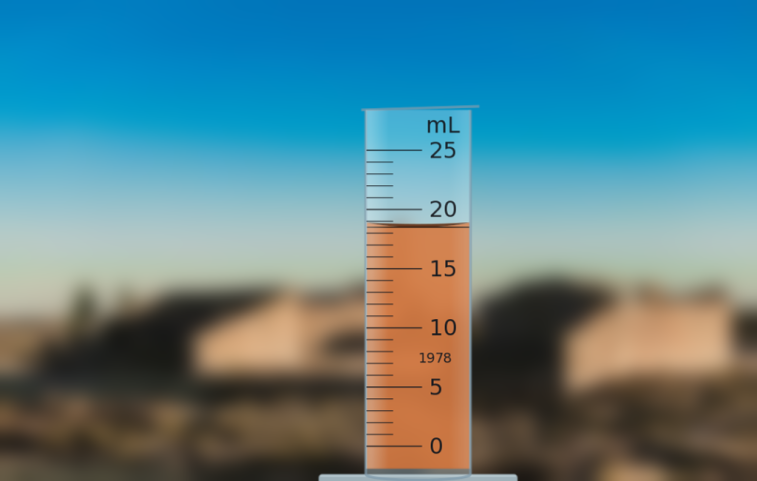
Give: 18.5 mL
